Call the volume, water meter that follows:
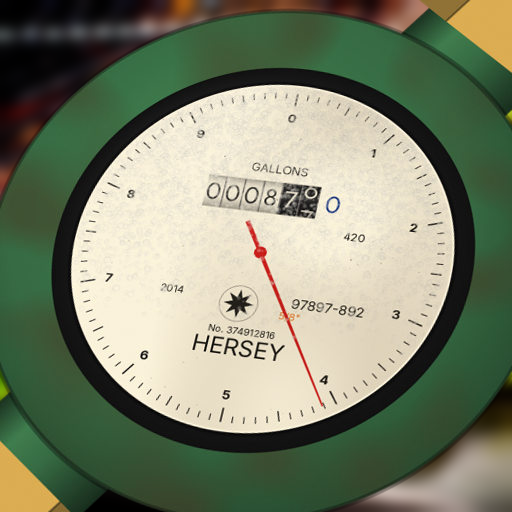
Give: 8764.1 gal
